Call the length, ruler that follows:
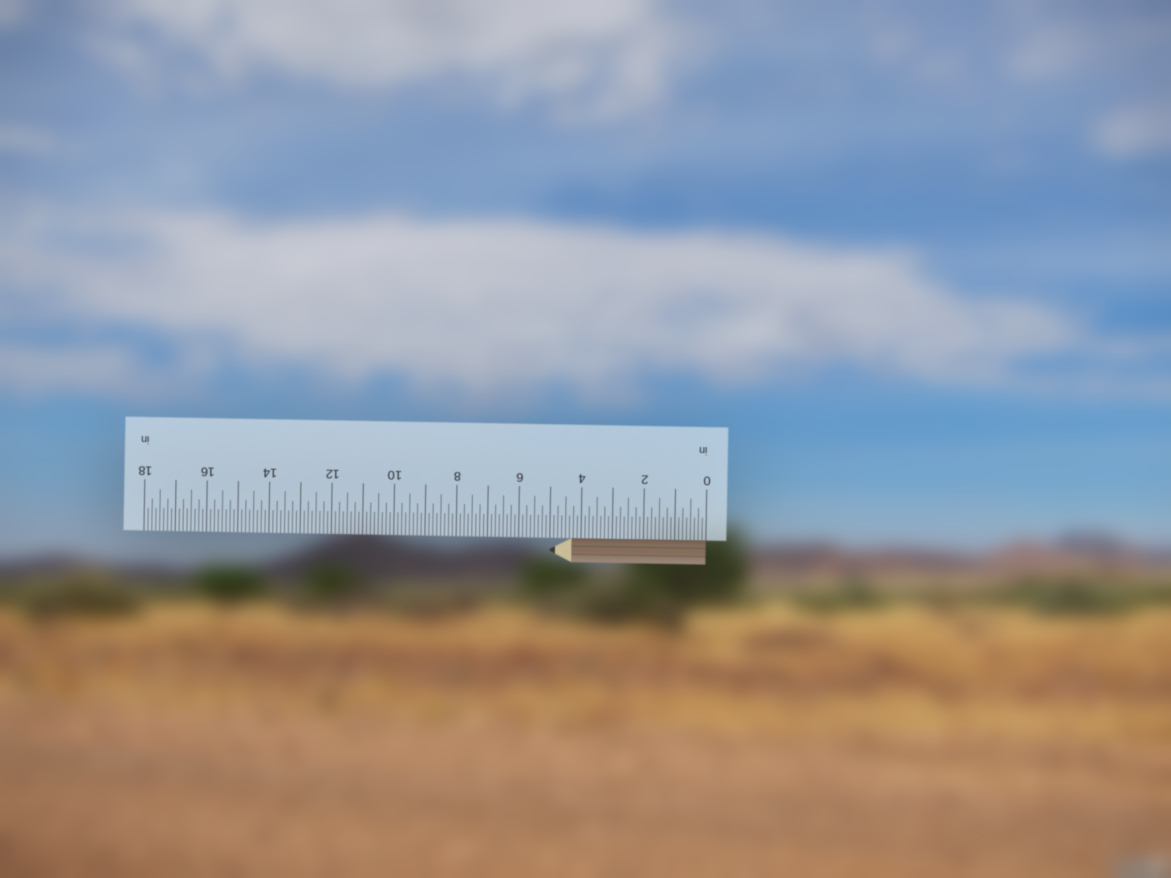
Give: 5 in
